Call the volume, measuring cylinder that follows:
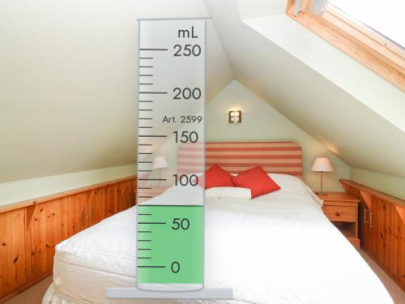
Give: 70 mL
